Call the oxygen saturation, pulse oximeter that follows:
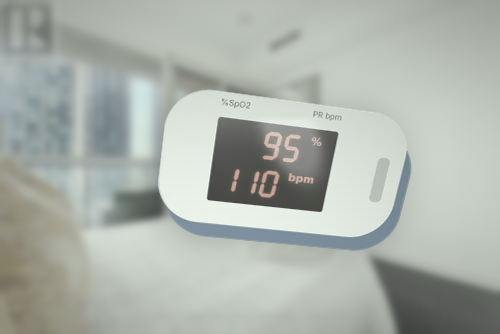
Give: 95 %
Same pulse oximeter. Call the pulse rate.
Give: 110 bpm
